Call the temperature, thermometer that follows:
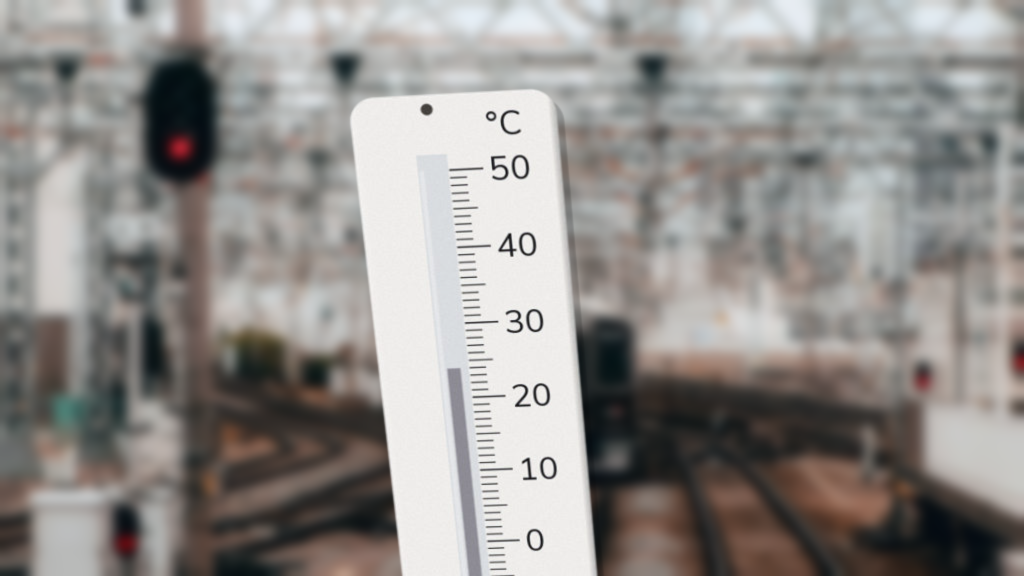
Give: 24 °C
